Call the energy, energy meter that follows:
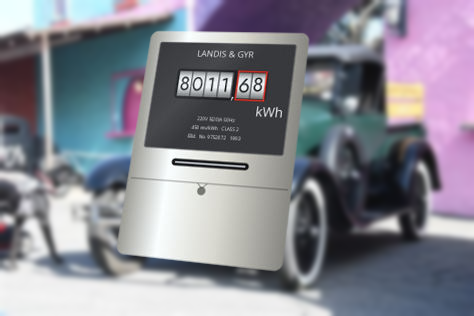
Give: 8011.68 kWh
